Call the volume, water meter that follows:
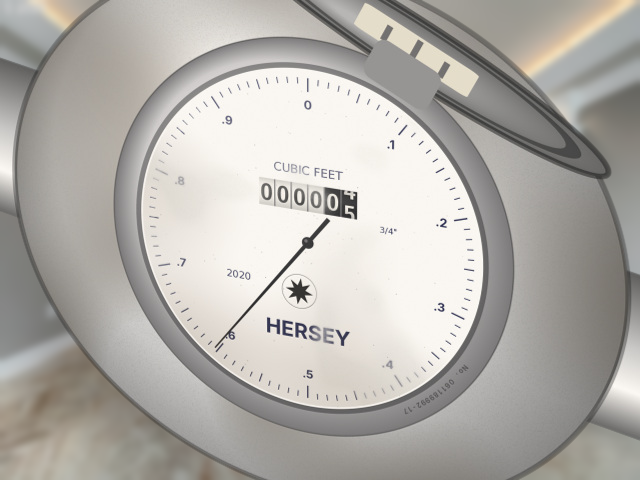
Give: 4.60 ft³
